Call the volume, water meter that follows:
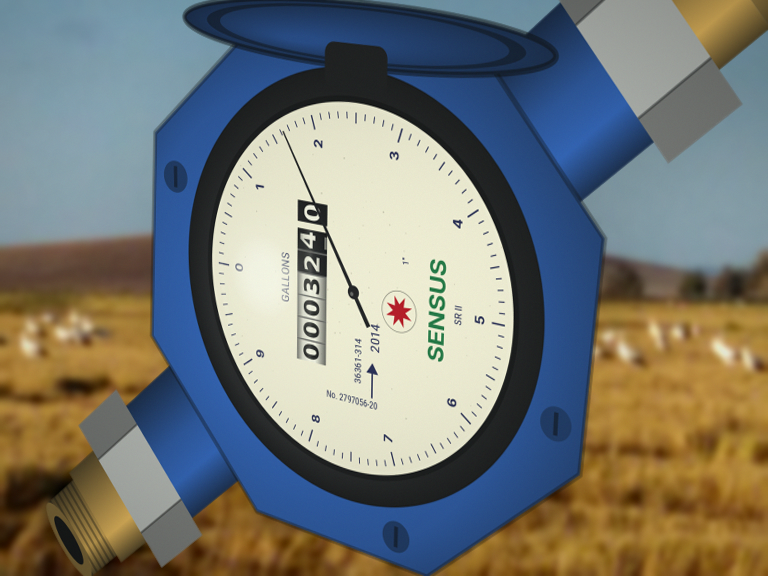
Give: 3241.6 gal
